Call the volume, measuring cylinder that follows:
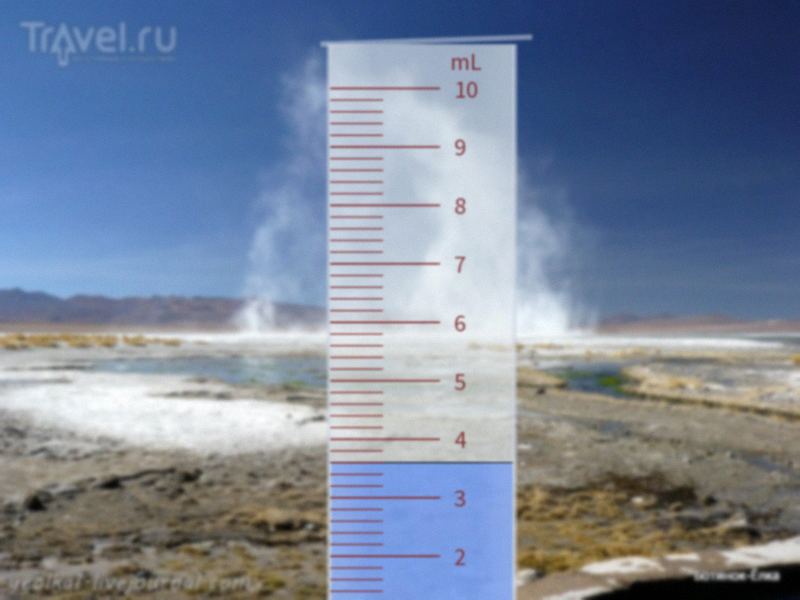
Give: 3.6 mL
